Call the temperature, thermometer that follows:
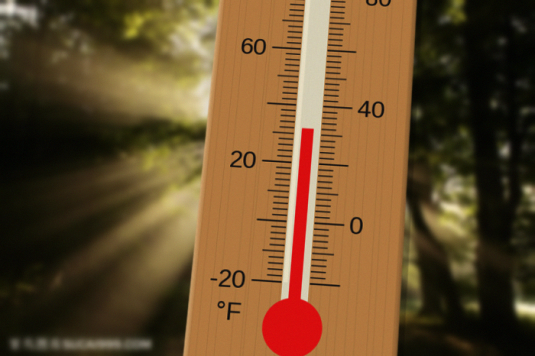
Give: 32 °F
